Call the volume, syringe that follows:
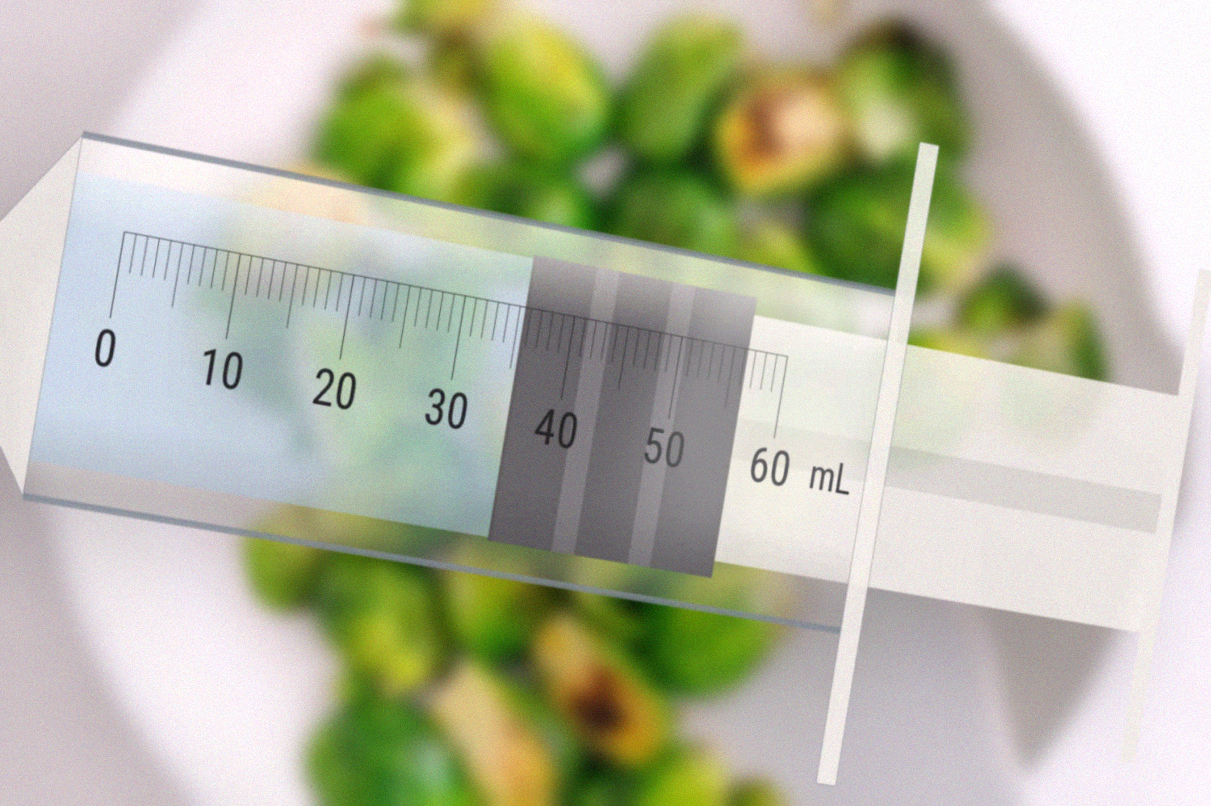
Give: 35.5 mL
